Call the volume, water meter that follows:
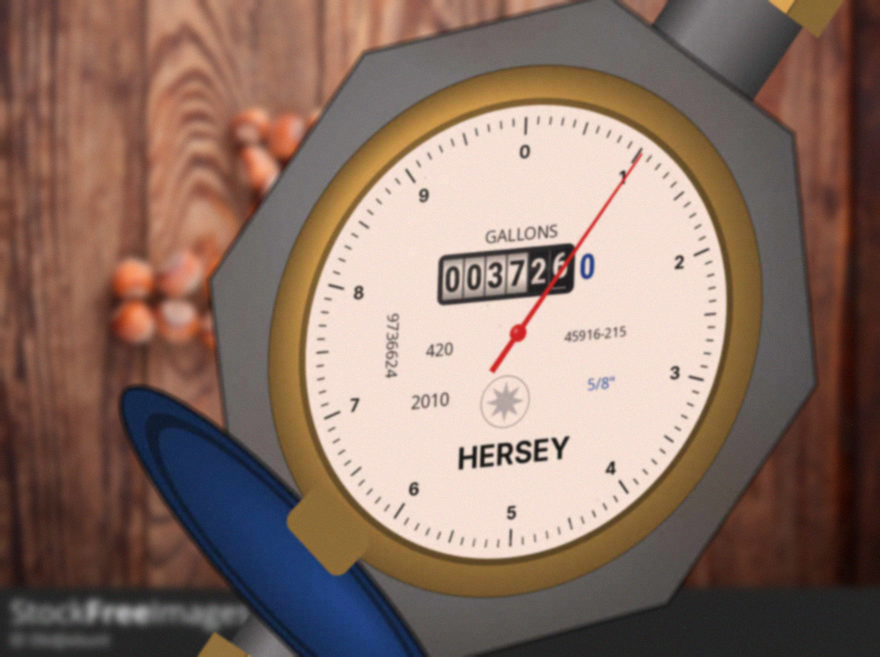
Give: 37261.0 gal
